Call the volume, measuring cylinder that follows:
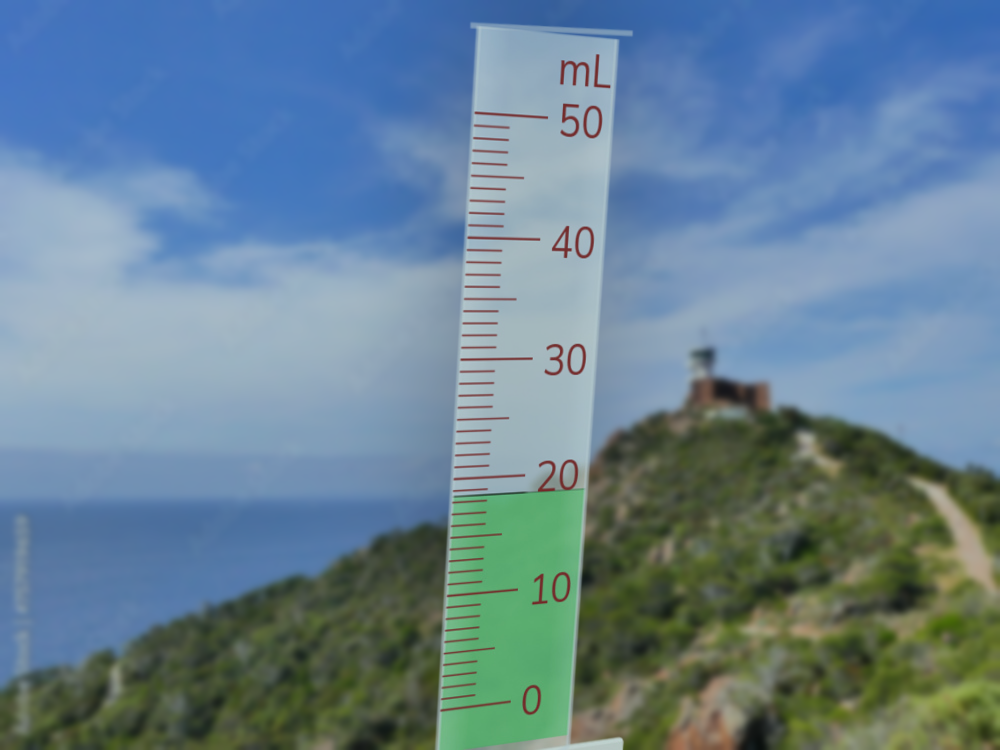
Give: 18.5 mL
